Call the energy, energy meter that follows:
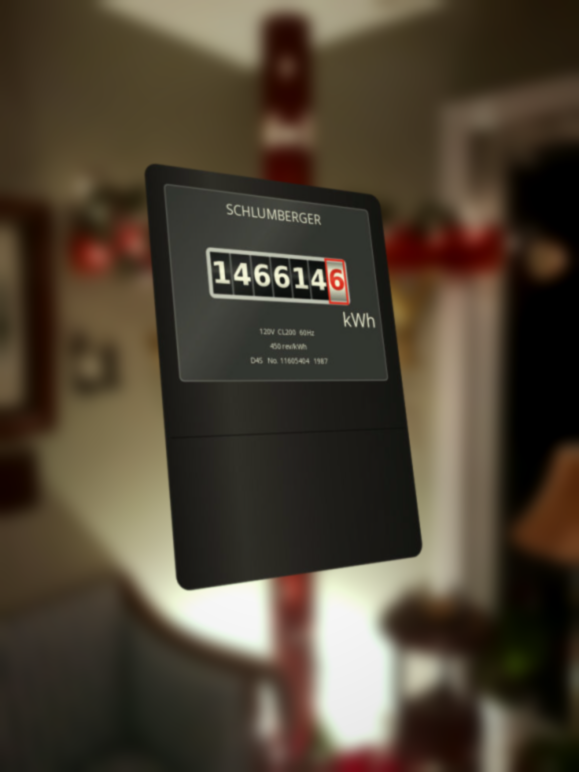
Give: 146614.6 kWh
